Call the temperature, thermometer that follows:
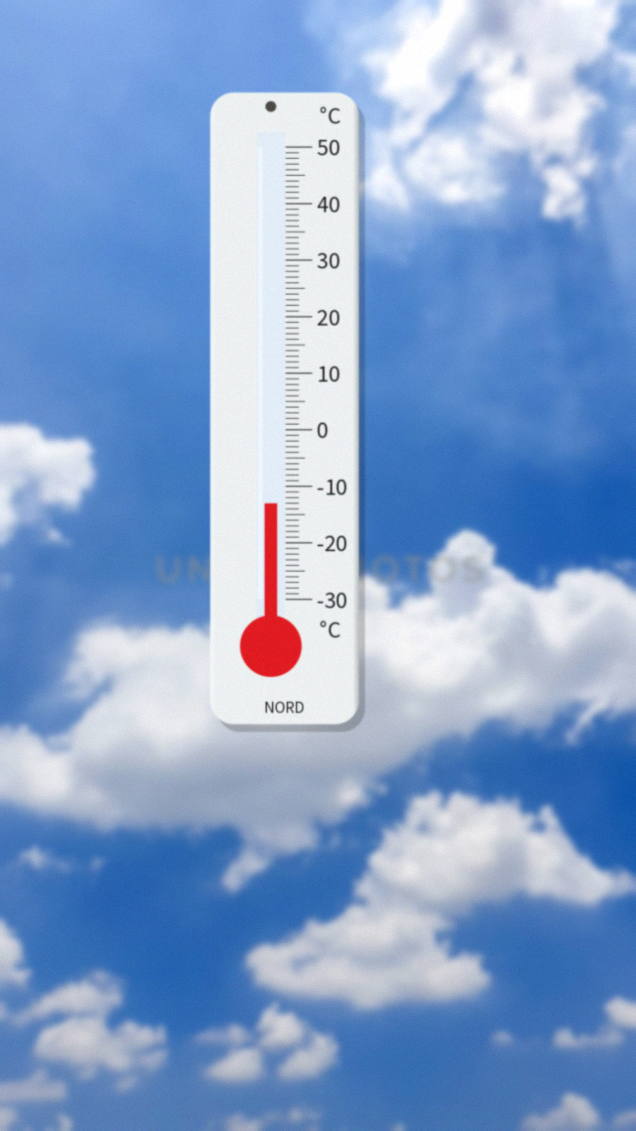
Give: -13 °C
